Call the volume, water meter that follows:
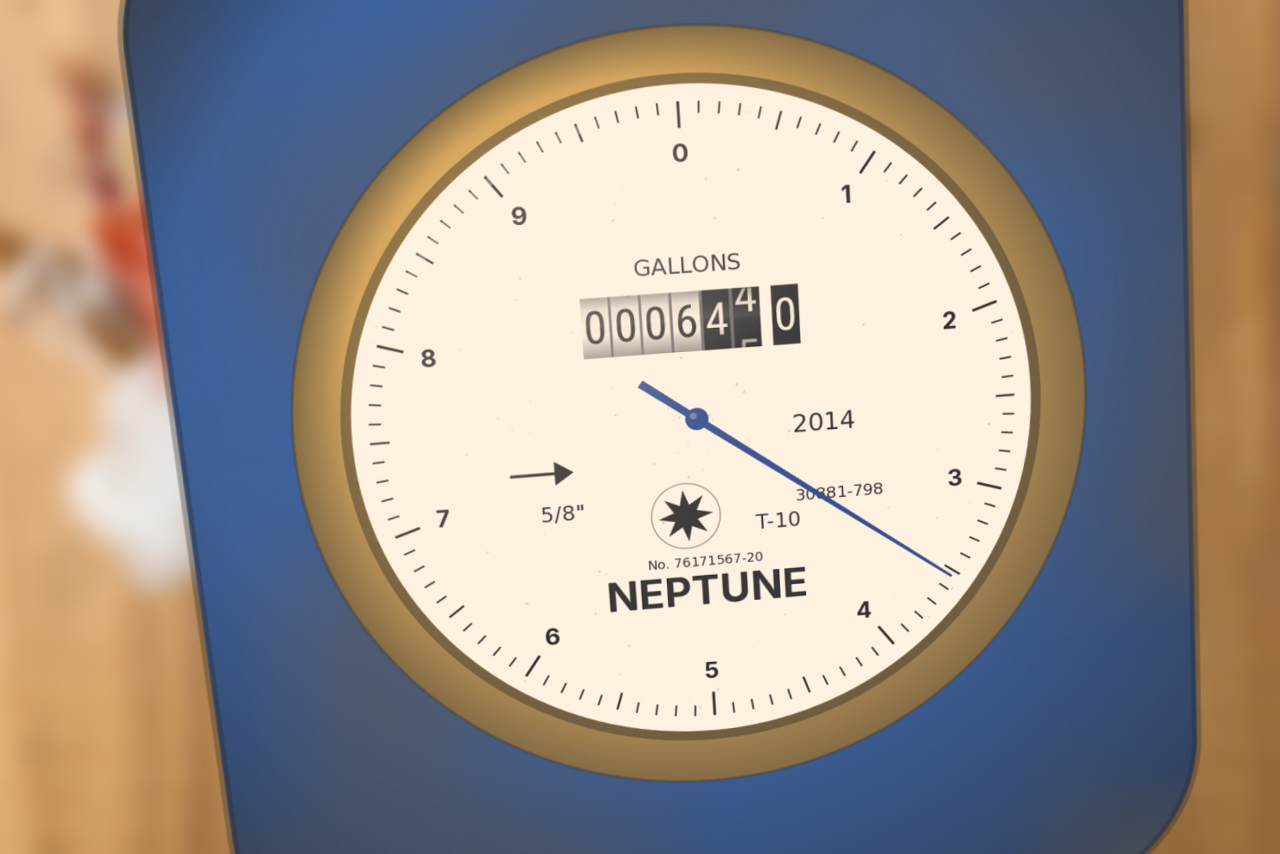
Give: 6443.5 gal
